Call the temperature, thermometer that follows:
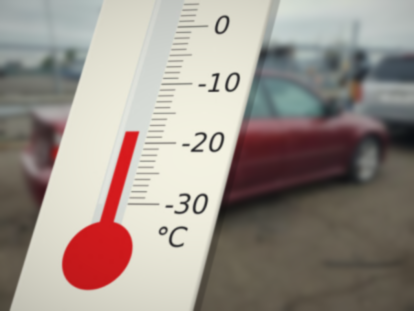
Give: -18 °C
